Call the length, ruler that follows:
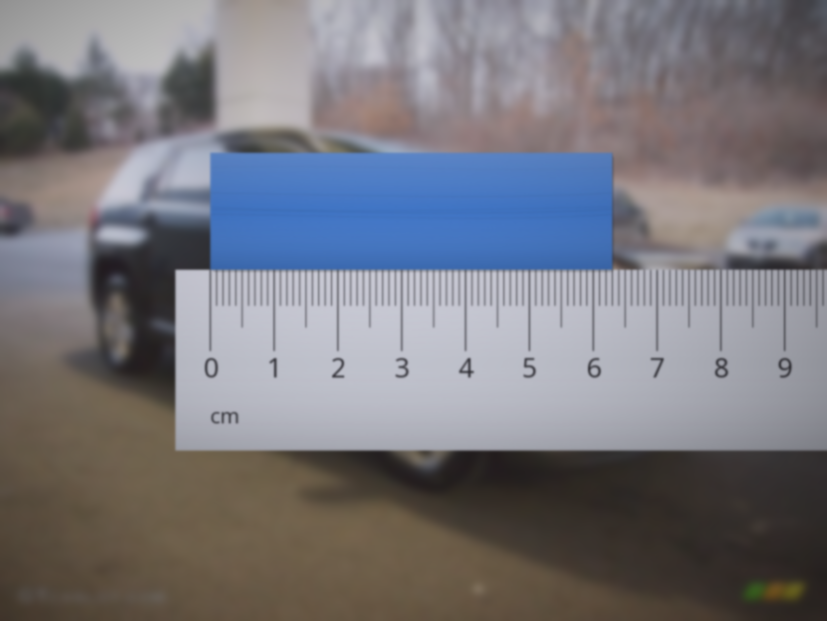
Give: 6.3 cm
